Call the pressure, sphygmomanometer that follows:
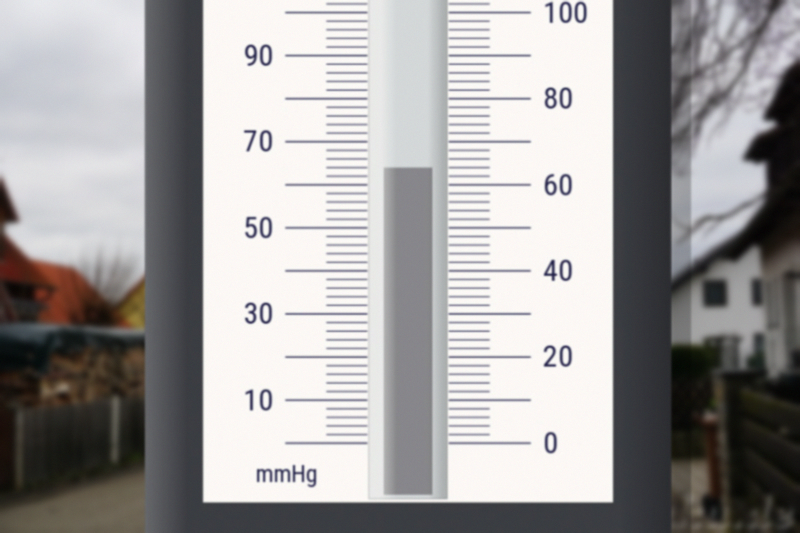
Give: 64 mmHg
